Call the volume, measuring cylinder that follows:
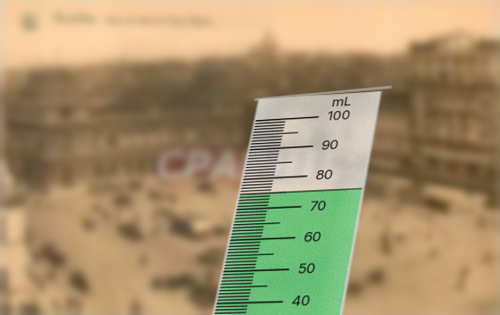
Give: 75 mL
